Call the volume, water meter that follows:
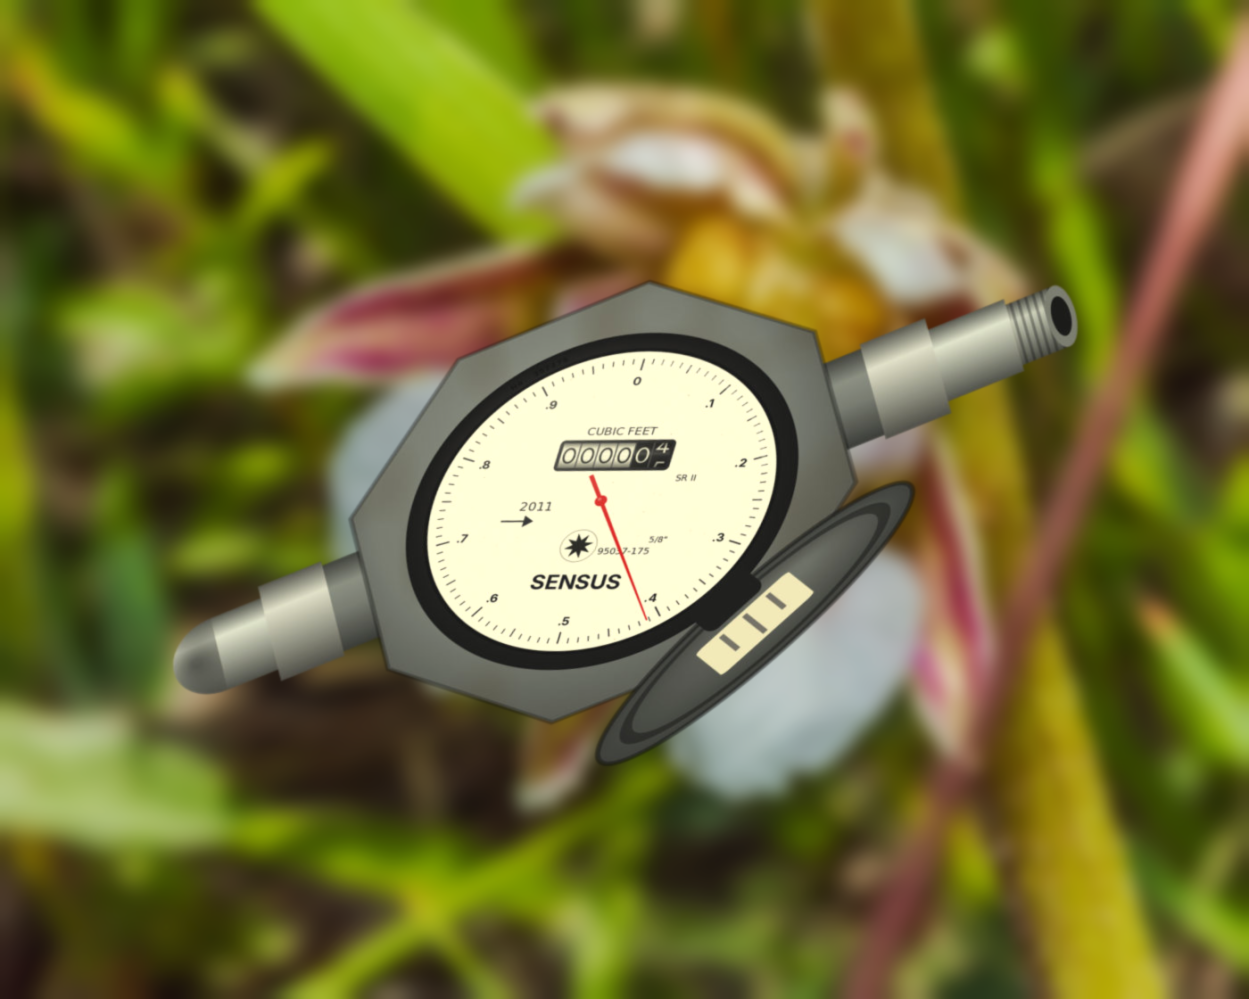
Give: 4.41 ft³
